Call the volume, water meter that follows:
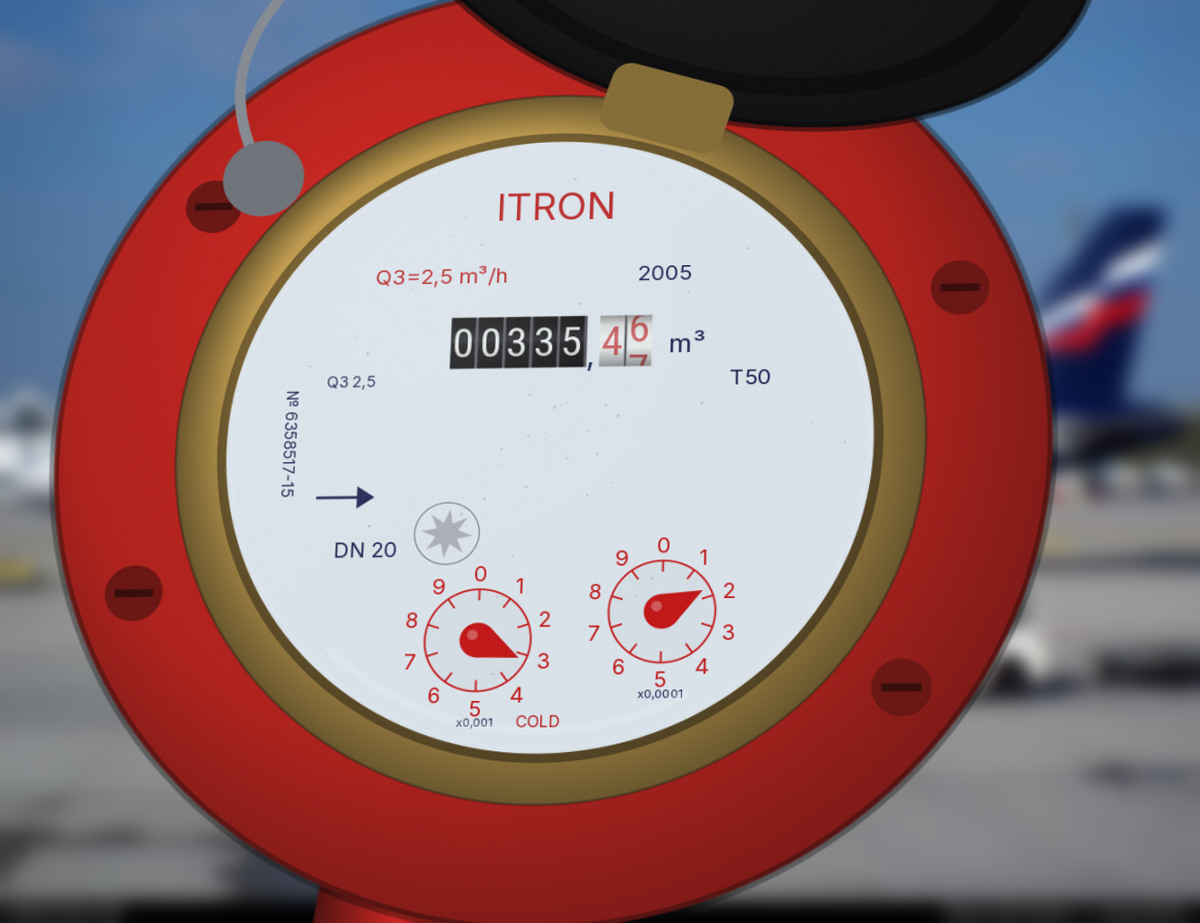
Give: 335.4631 m³
